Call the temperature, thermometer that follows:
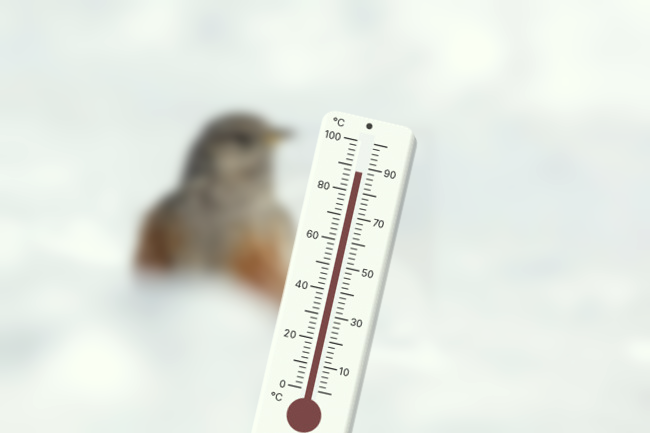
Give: 88 °C
